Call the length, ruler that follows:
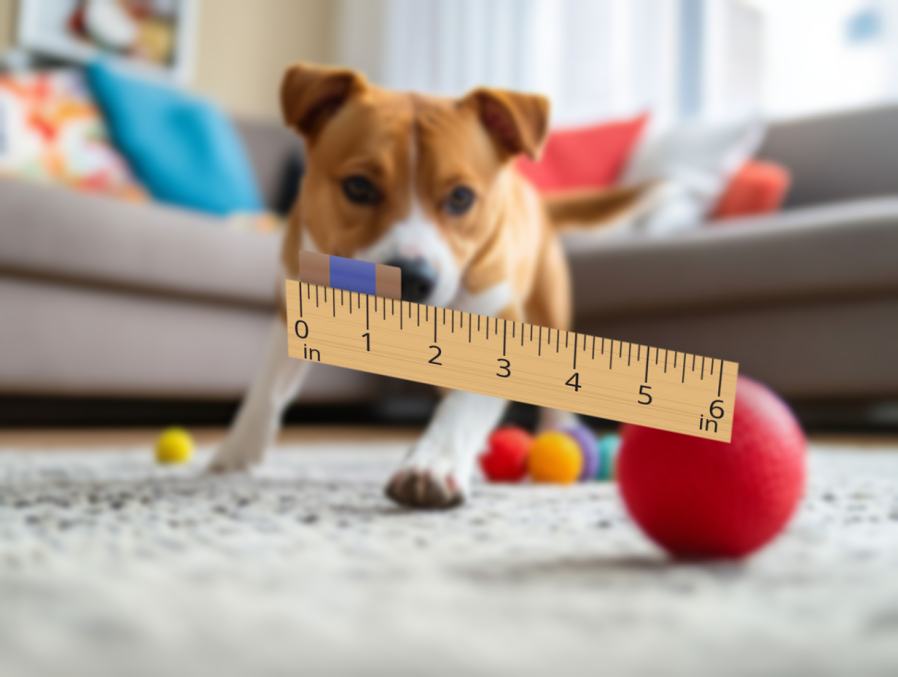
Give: 1.5 in
